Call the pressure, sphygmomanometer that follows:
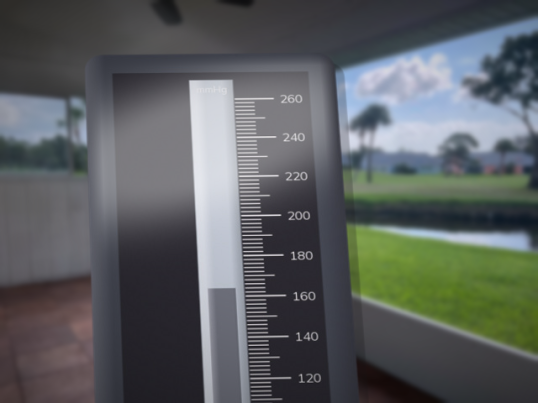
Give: 164 mmHg
